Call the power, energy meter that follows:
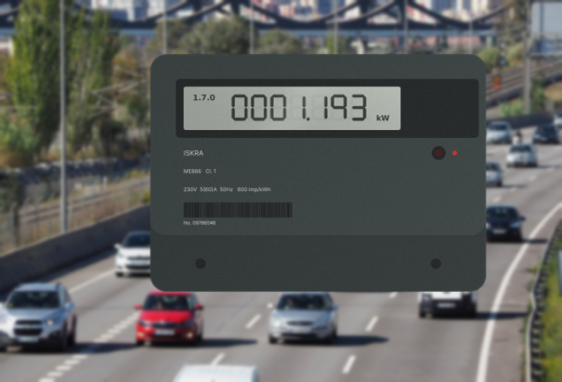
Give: 1.193 kW
